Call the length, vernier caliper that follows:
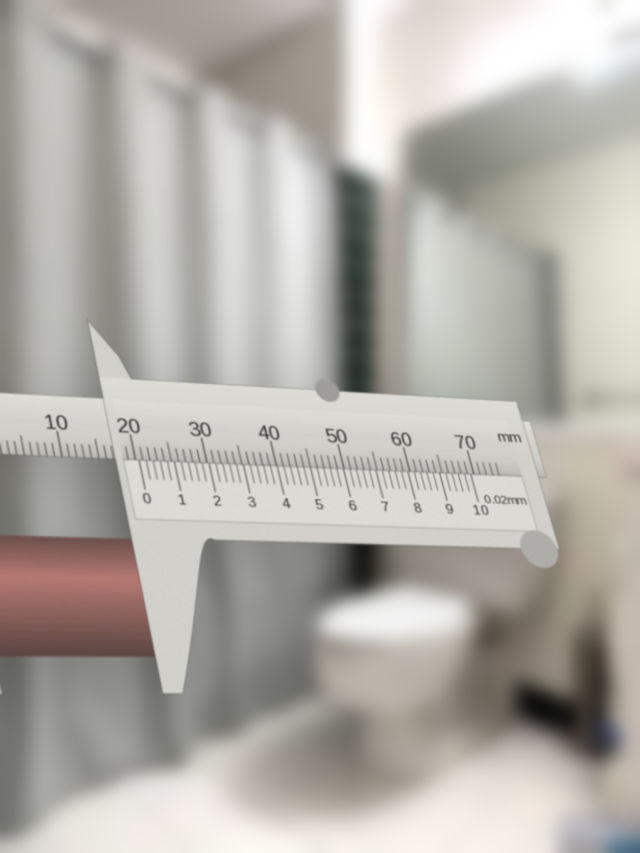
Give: 20.5 mm
